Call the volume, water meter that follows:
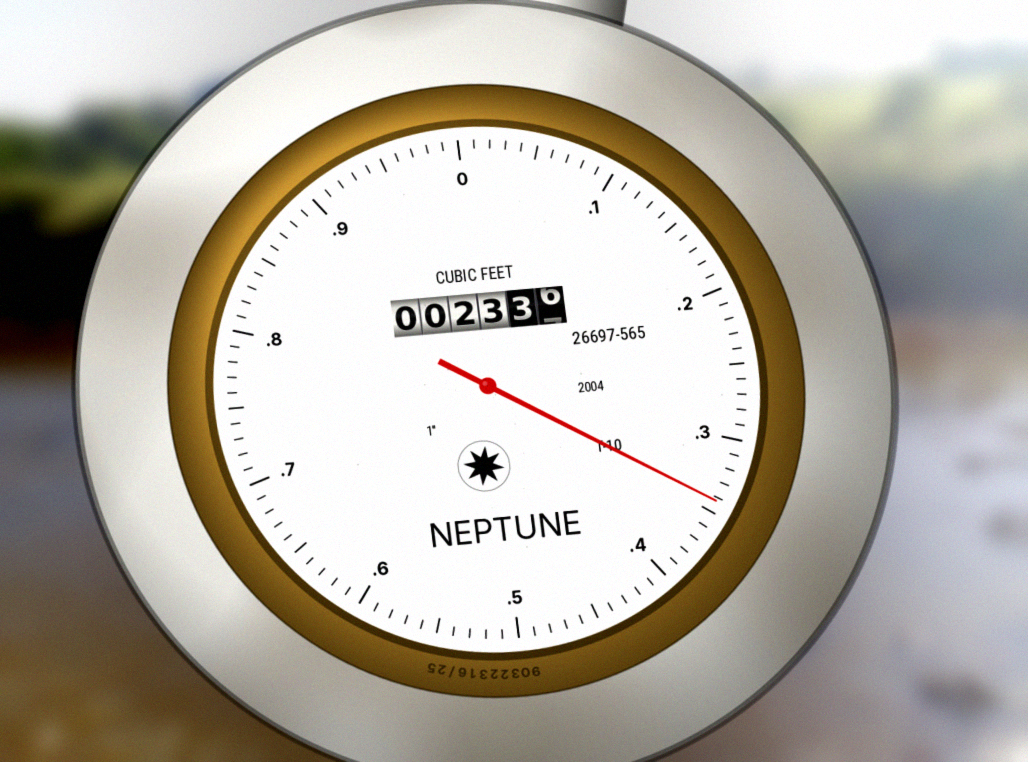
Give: 2336.34 ft³
